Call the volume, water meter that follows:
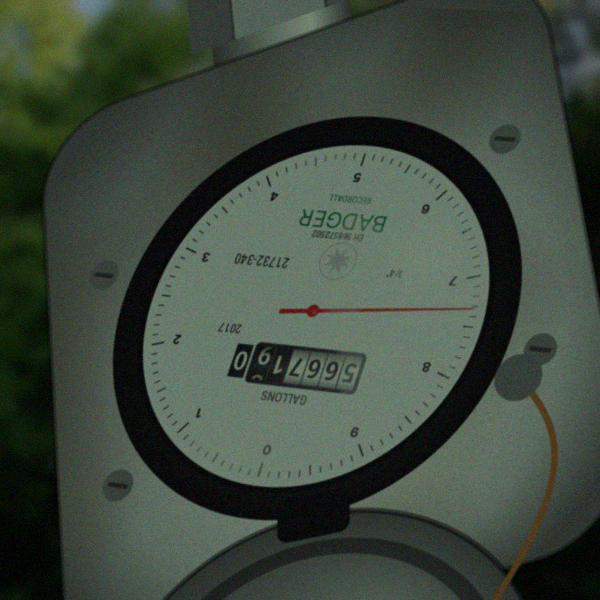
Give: 5667187.3 gal
